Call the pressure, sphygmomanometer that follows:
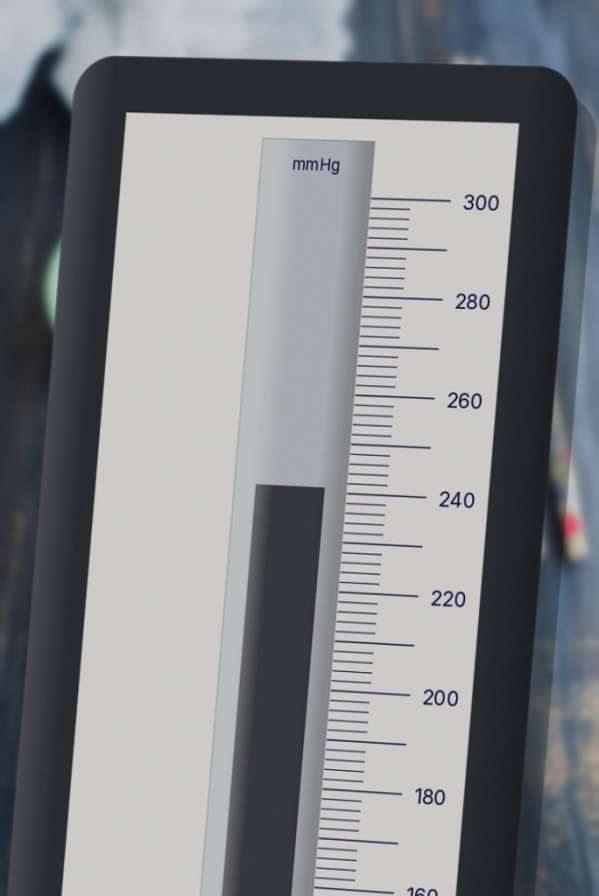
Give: 241 mmHg
